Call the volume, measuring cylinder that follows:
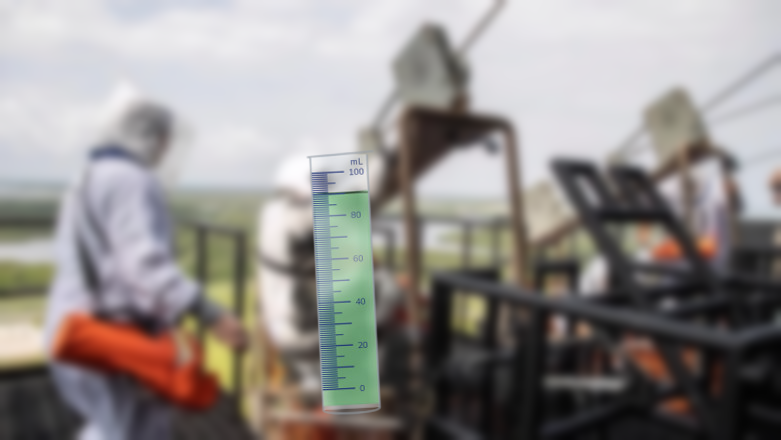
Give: 90 mL
